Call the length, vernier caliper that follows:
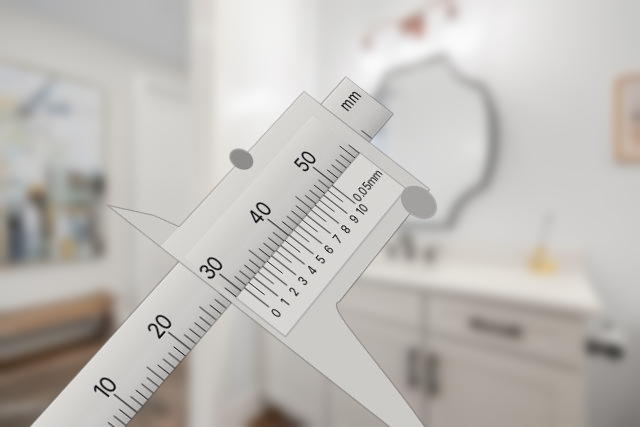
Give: 30.6 mm
